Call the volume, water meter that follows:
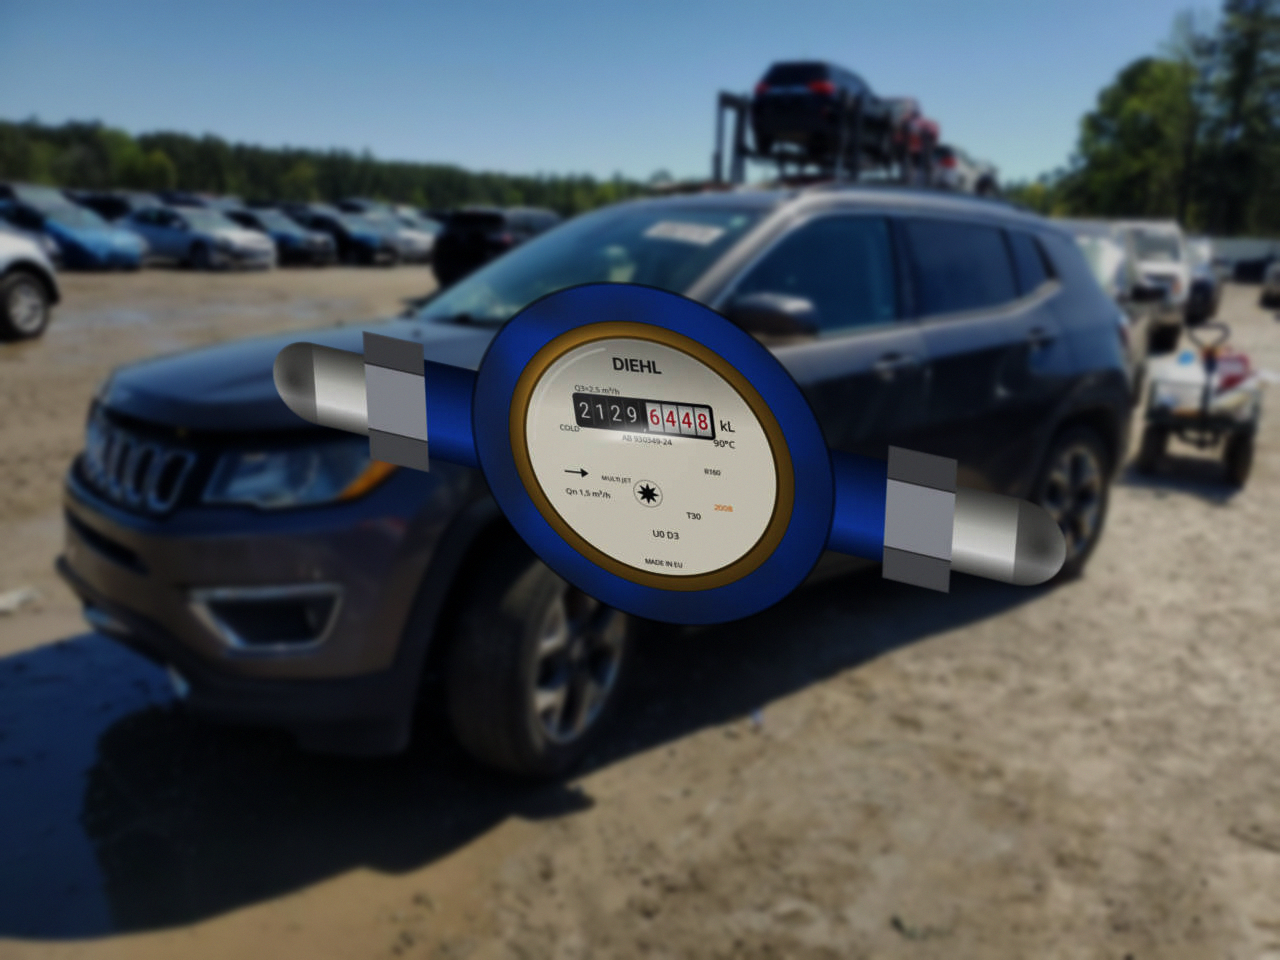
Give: 2129.6448 kL
